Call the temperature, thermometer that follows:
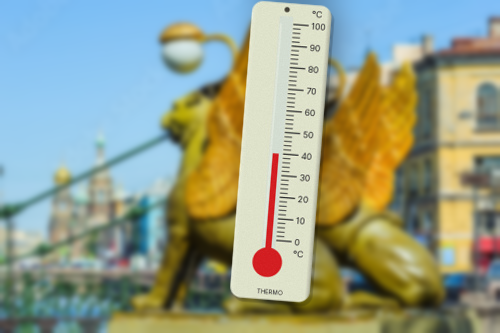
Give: 40 °C
